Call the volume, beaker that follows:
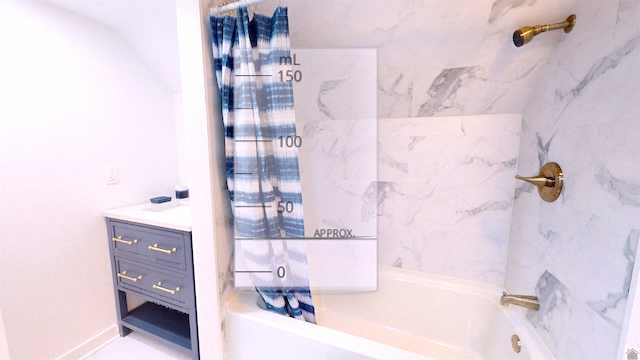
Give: 25 mL
